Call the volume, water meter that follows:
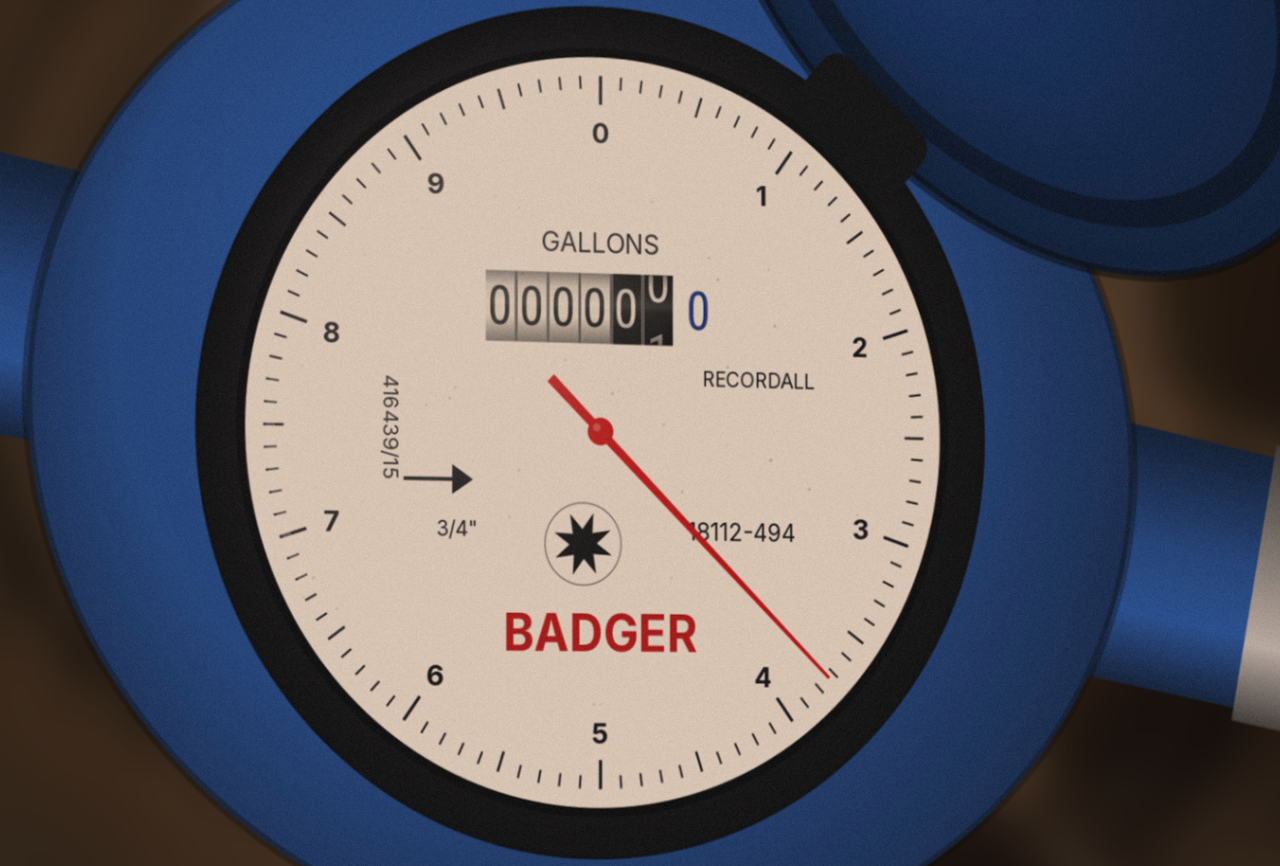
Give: 3.7 gal
